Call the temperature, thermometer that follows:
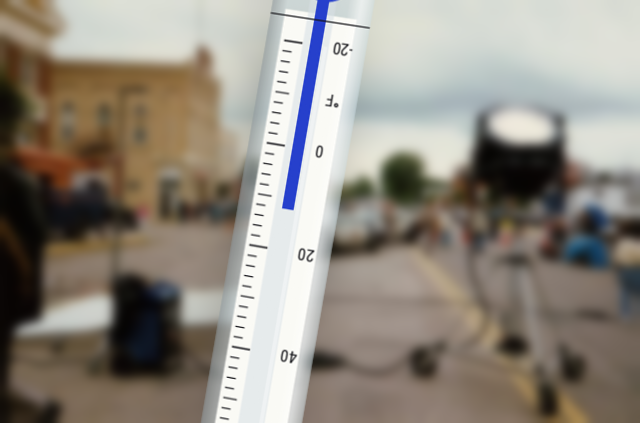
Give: 12 °F
